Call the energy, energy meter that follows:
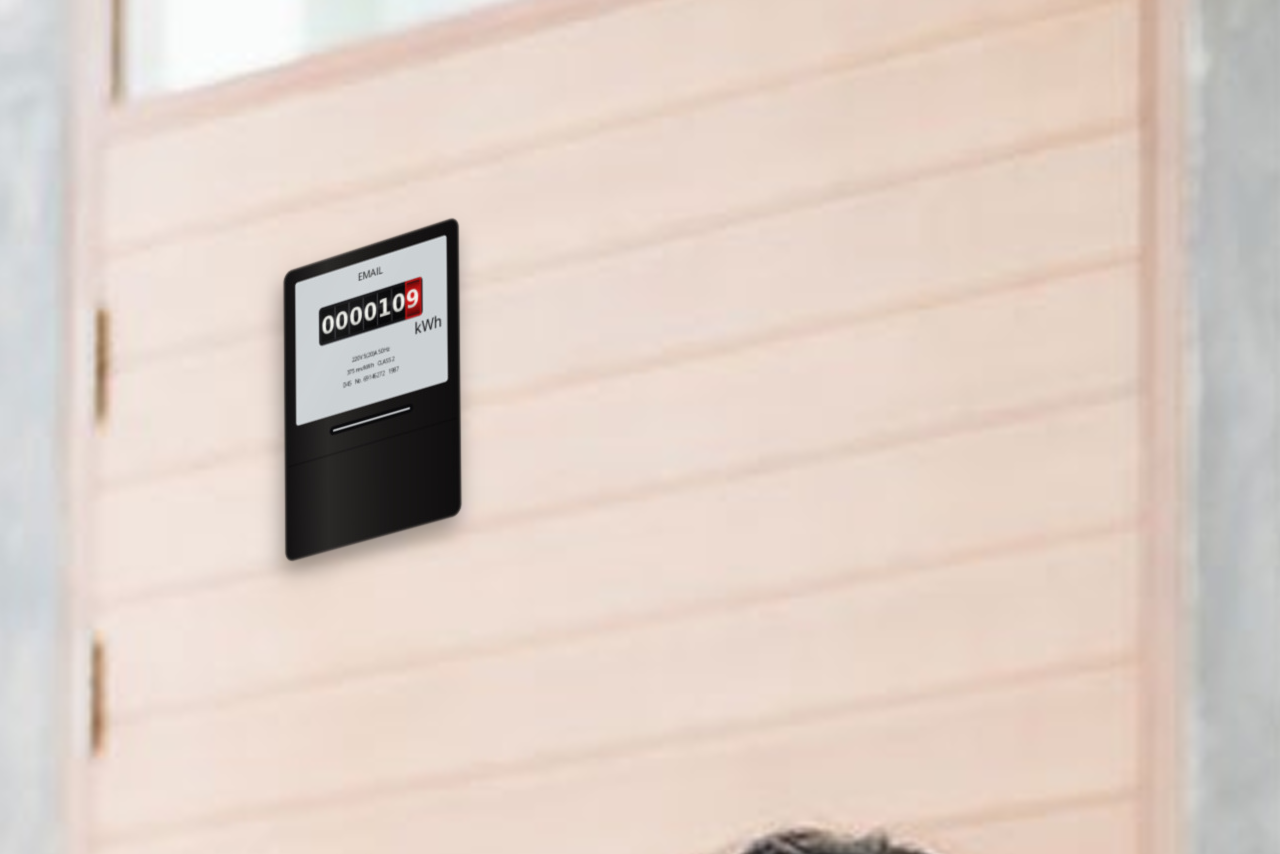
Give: 10.9 kWh
